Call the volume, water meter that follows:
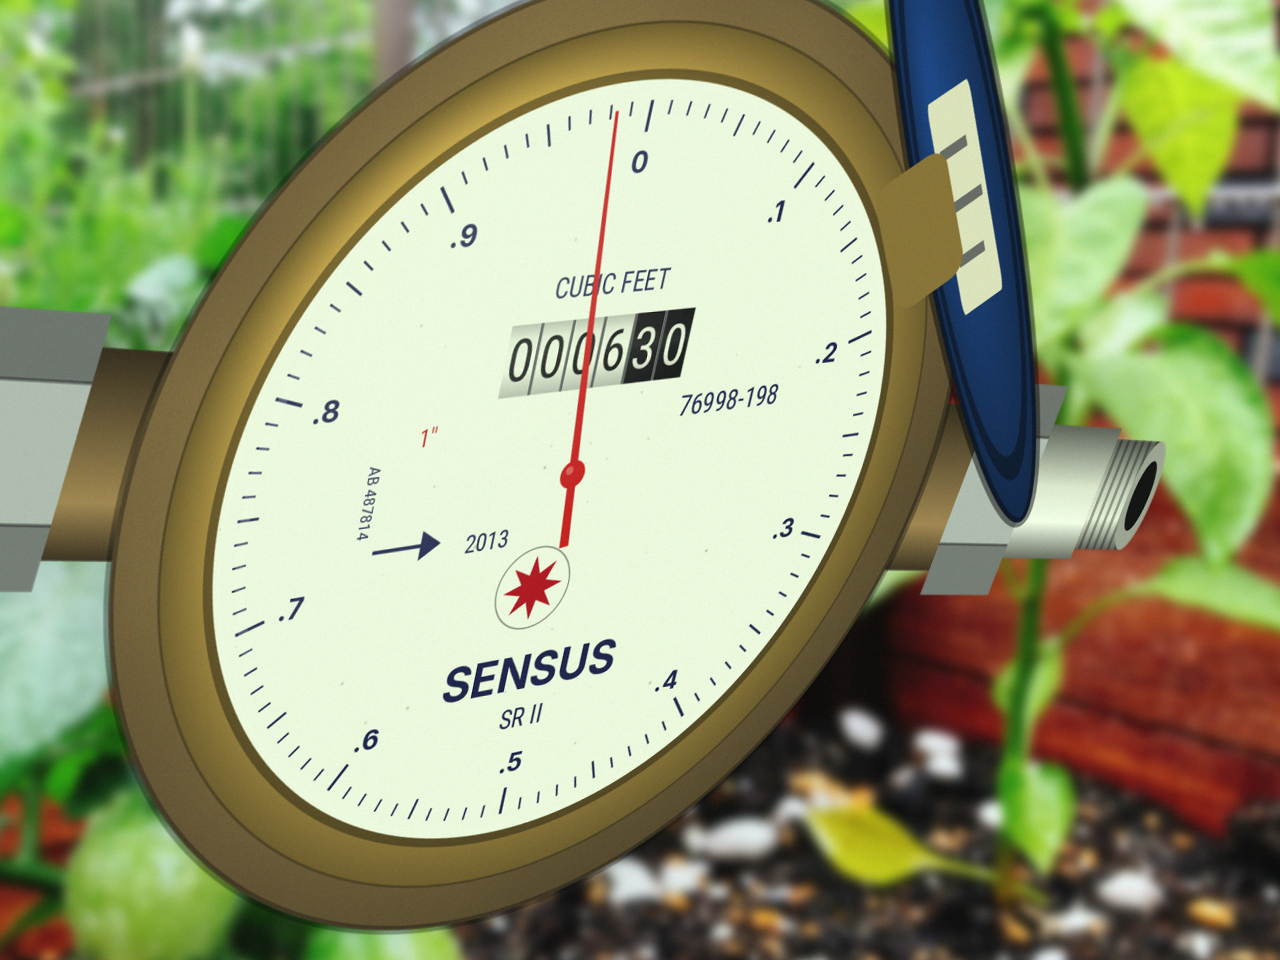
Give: 629.98 ft³
